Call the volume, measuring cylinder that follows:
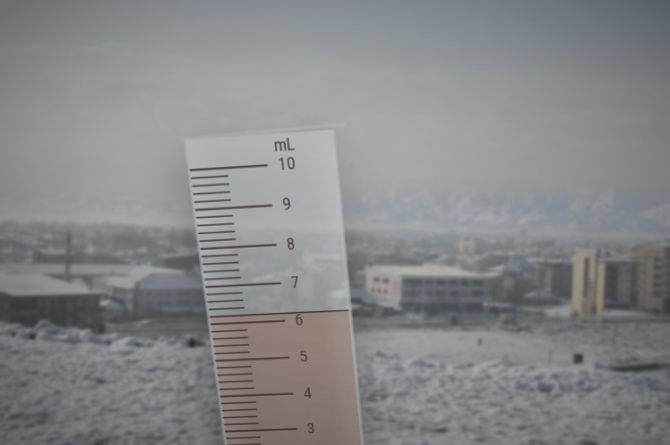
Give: 6.2 mL
